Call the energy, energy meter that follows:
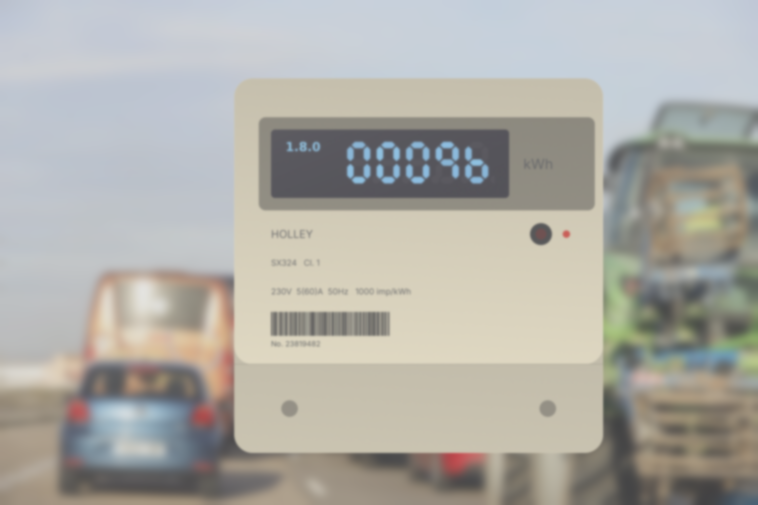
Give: 96 kWh
